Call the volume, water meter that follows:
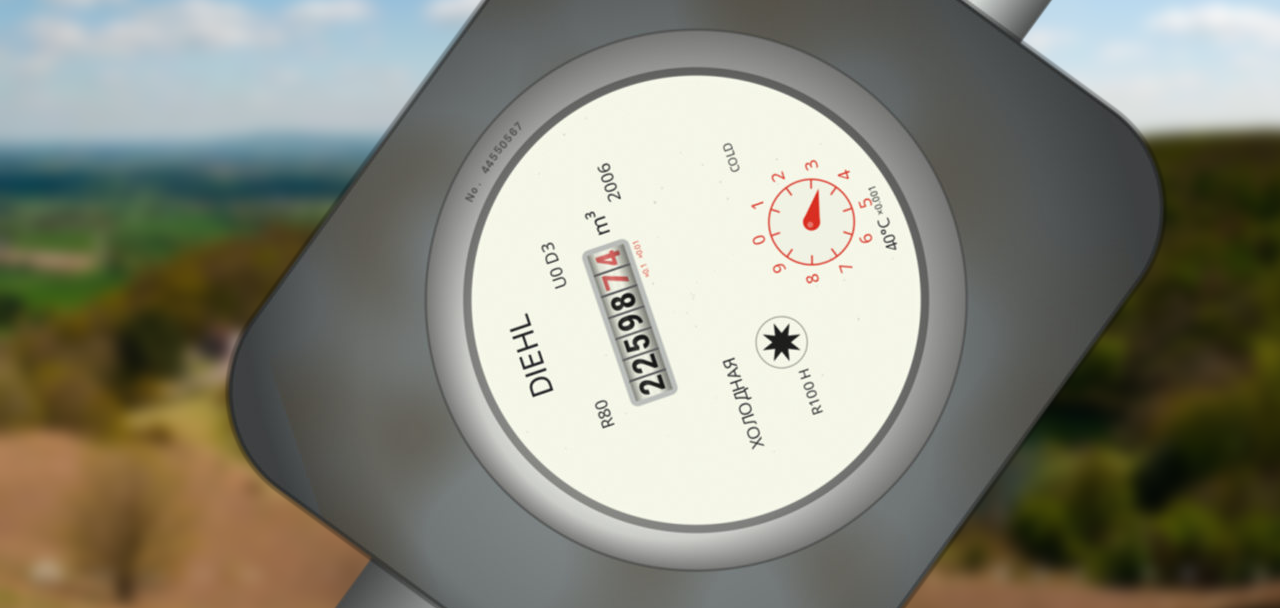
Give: 22598.743 m³
